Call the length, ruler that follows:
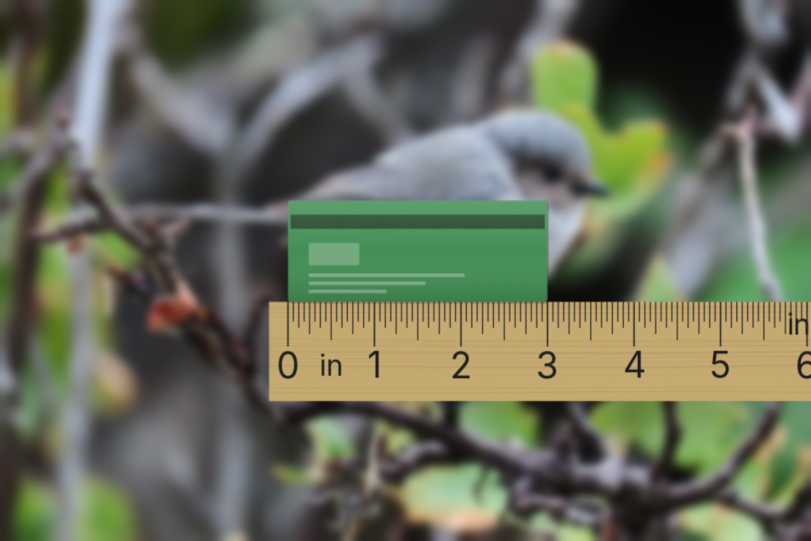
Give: 3 in
